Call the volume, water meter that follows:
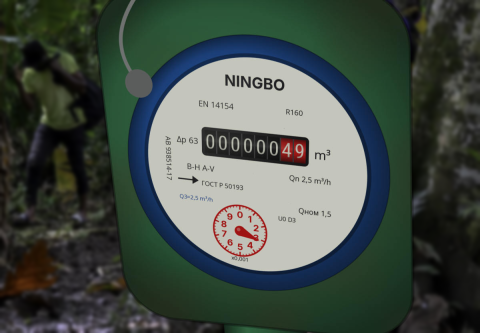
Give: 0.493 m³
